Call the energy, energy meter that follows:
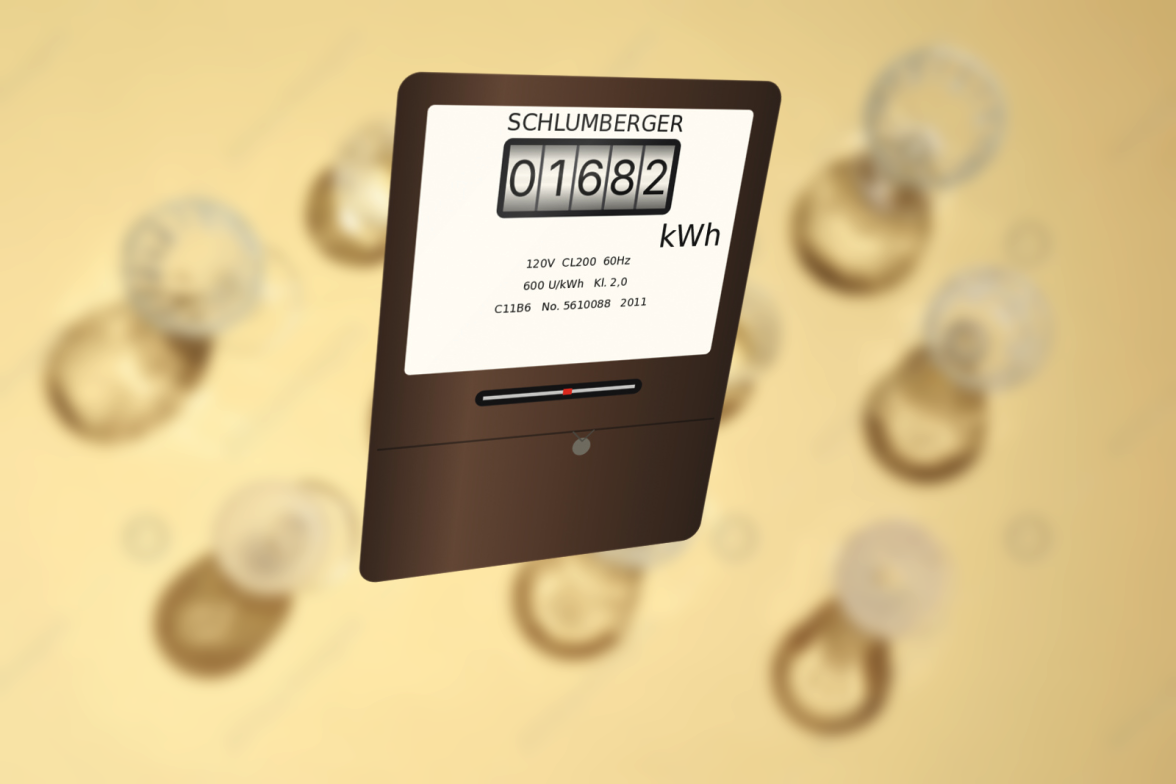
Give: 1682 kWh
